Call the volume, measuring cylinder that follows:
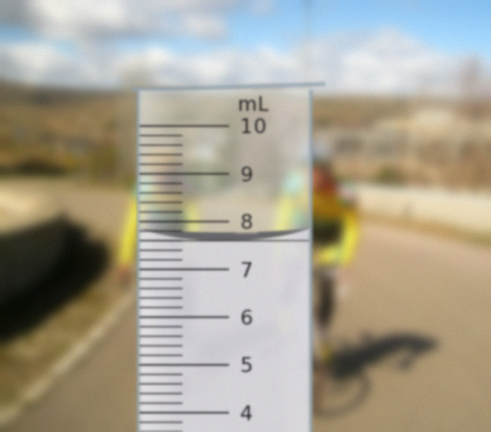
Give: 7.6 mL
